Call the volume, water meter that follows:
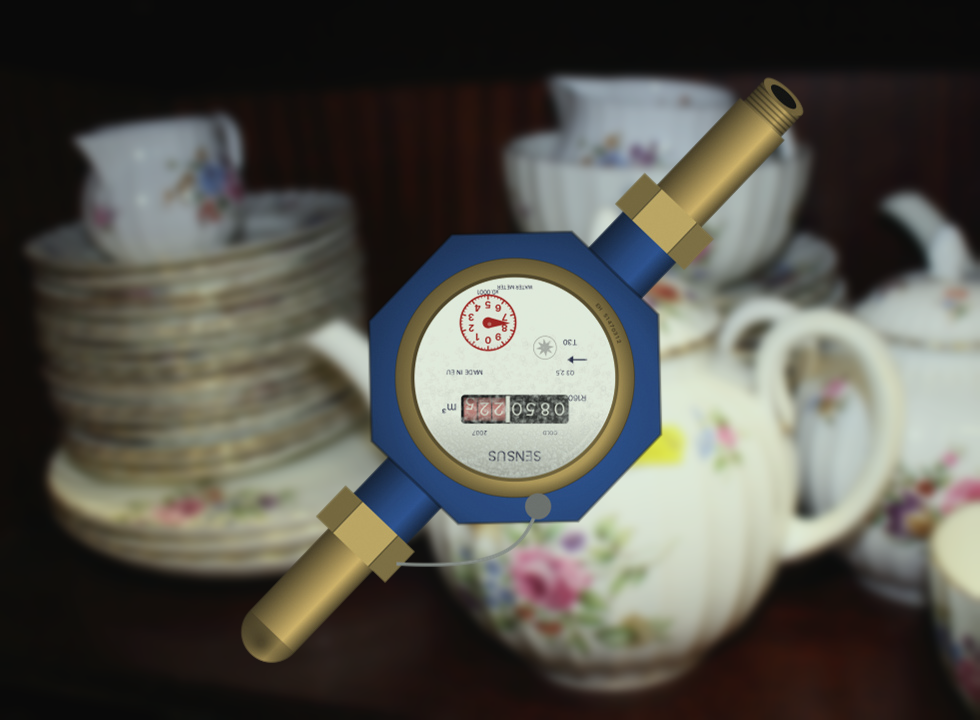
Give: 850.2247 m³
